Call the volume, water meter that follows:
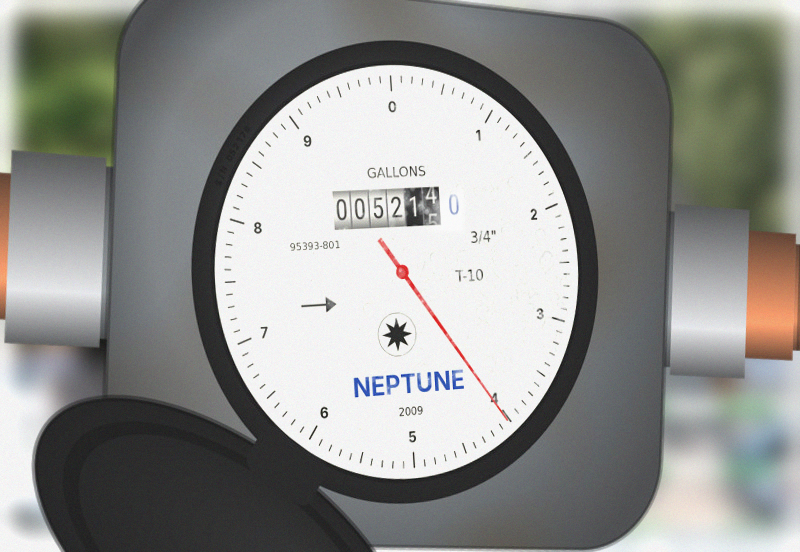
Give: 52144.0 gal
